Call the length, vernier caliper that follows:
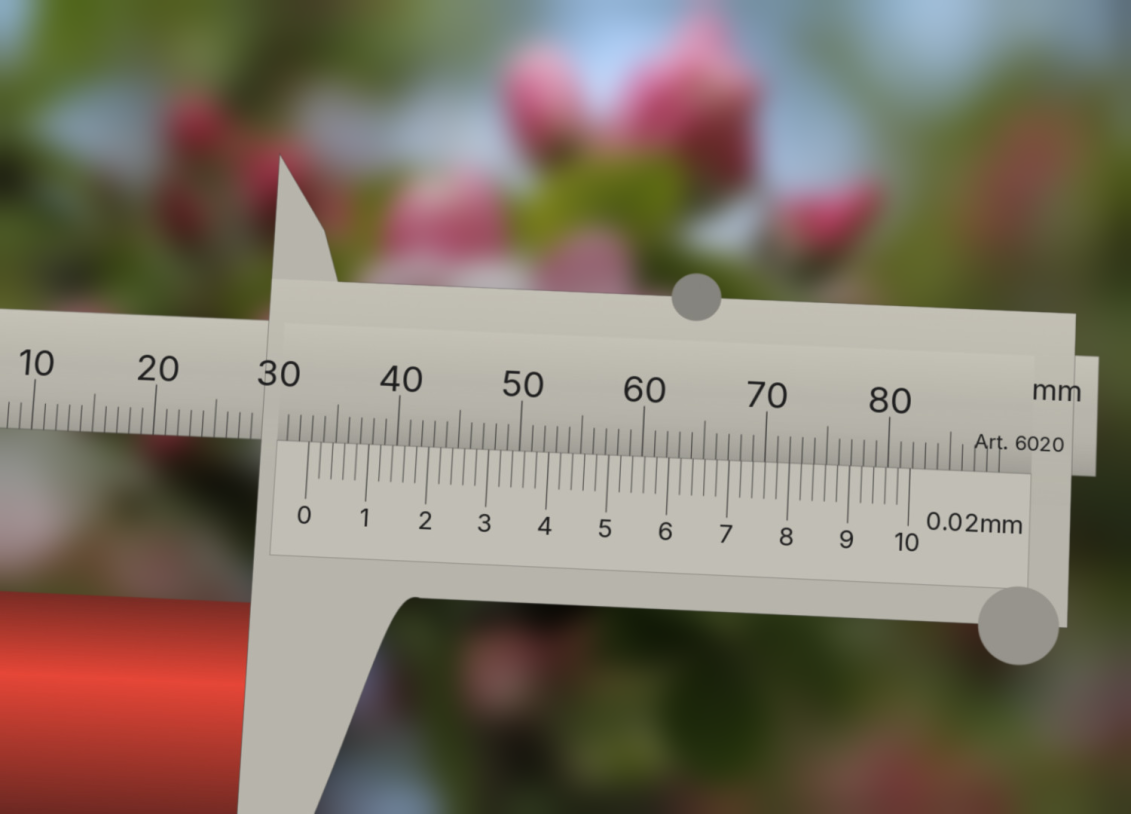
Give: 32.8 mm
